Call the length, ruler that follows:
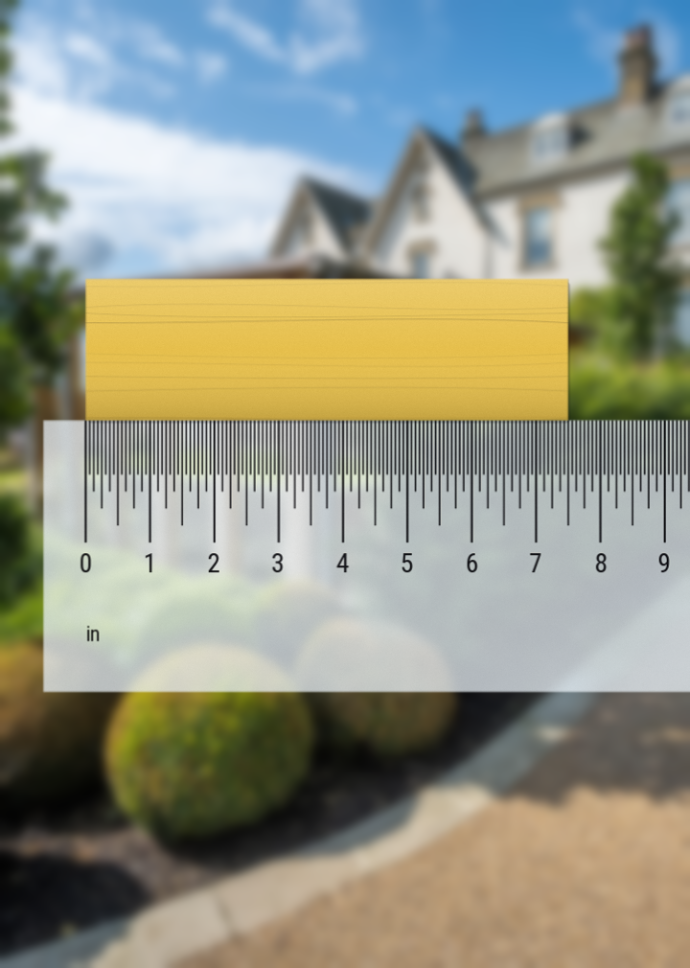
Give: 7.5 in
